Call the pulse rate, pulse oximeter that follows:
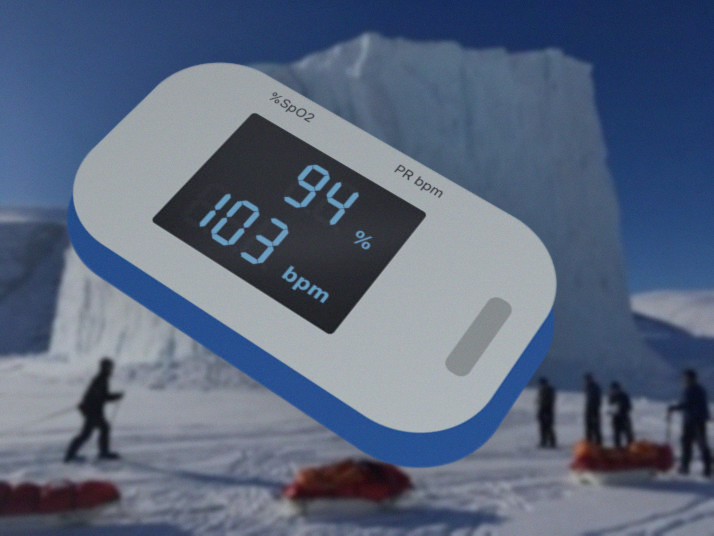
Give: 103 bpm
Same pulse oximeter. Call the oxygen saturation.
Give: 94 %
